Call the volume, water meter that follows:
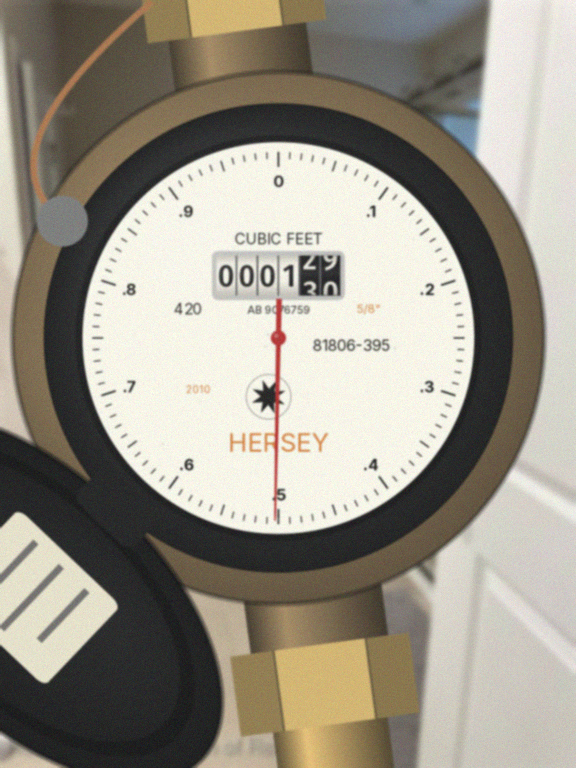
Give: 129.50 ft³
